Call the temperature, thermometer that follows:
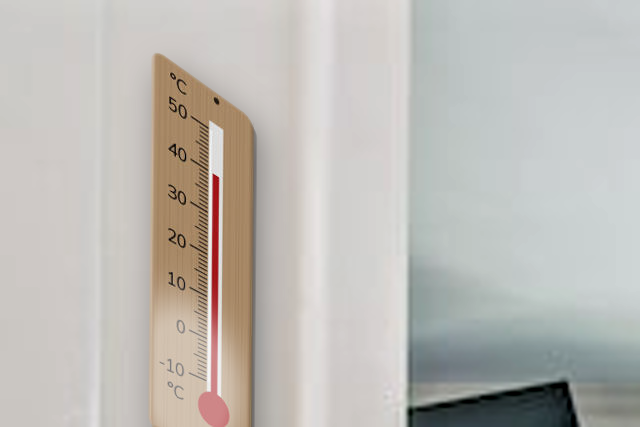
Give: 40 °C
